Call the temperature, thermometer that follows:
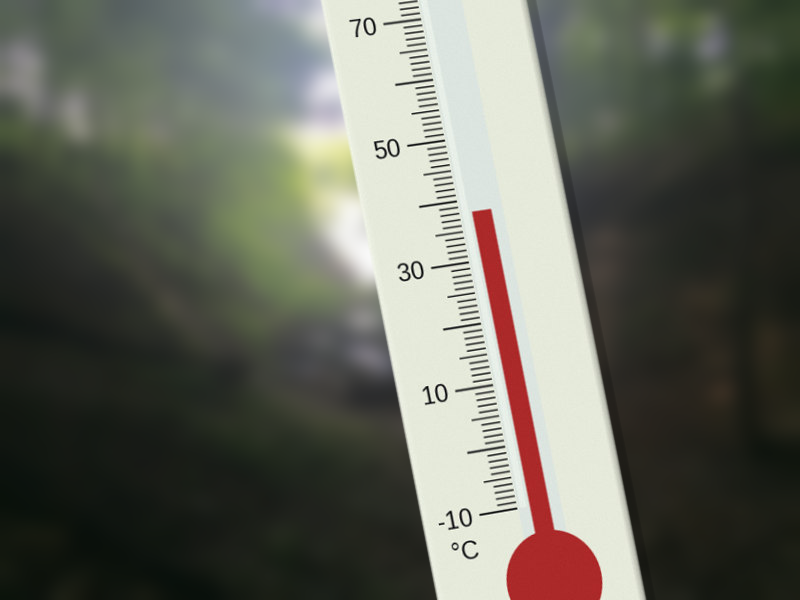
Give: 38 °C
